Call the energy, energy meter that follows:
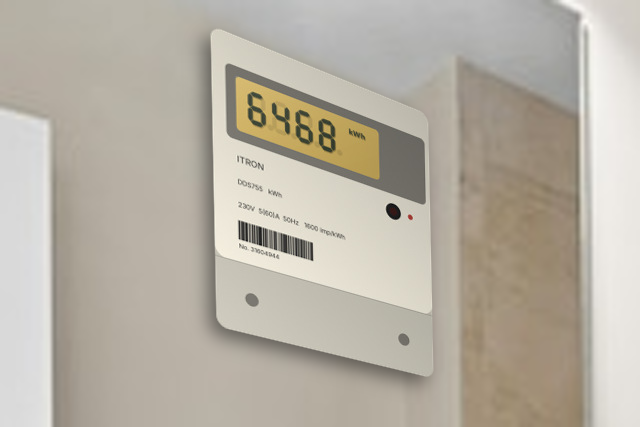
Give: 6468 kWh
